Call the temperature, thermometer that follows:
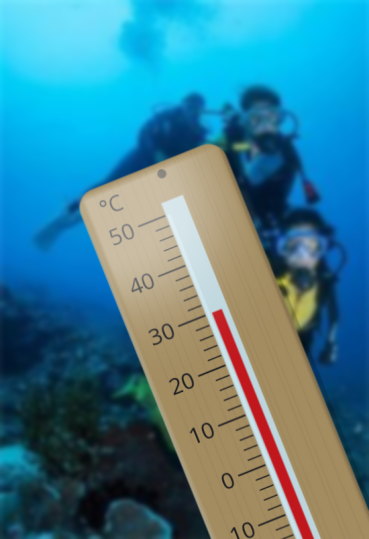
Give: 30 °C
